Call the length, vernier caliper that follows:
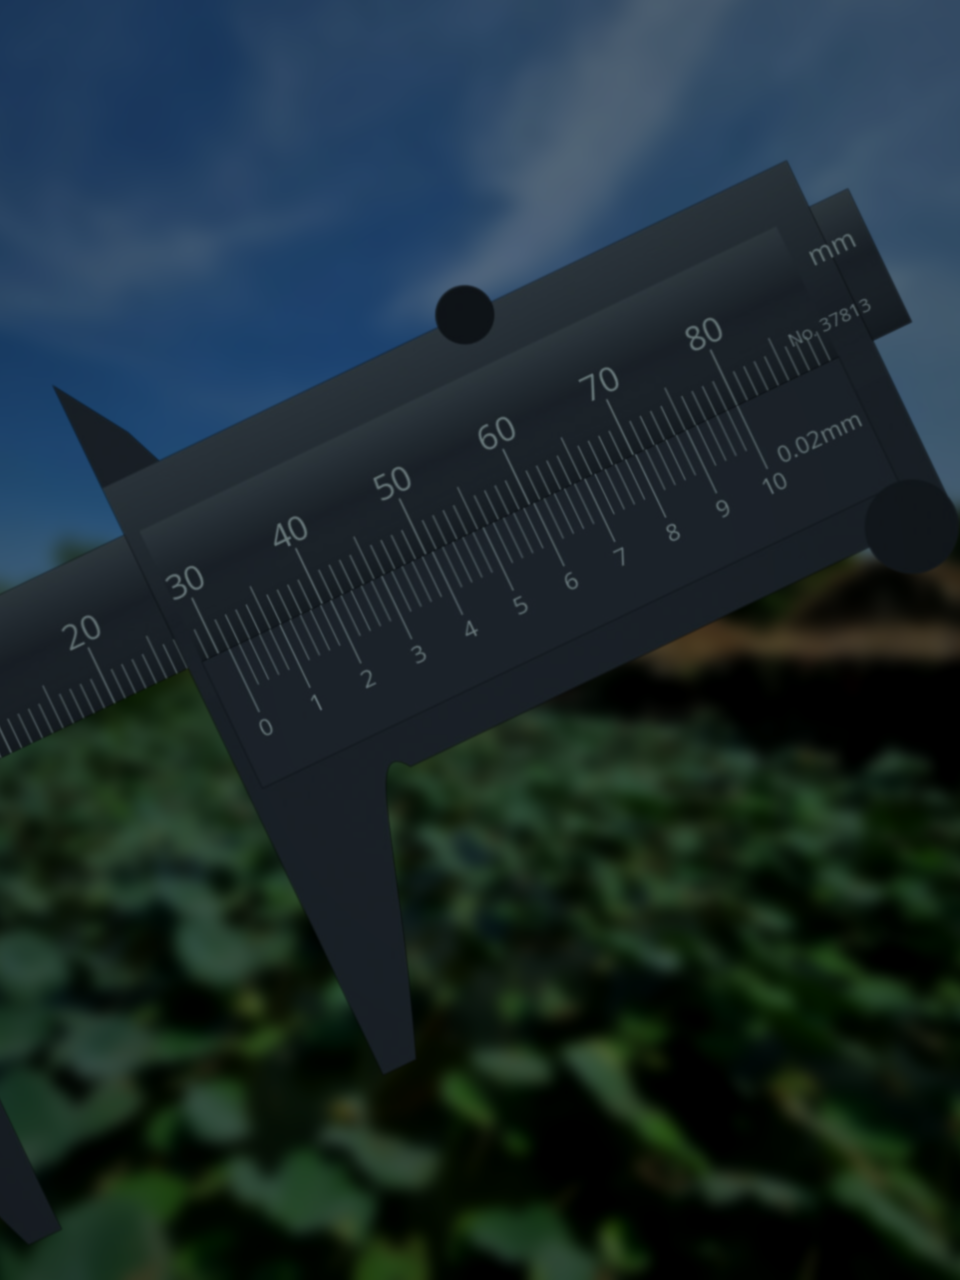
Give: 31.0 mm
